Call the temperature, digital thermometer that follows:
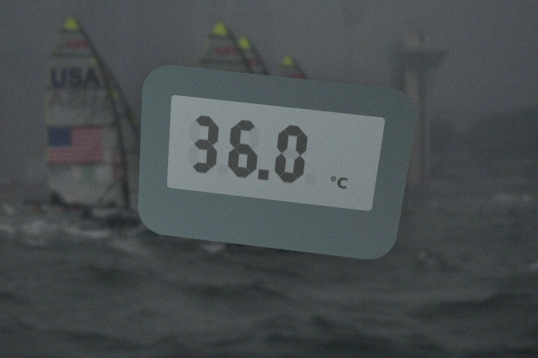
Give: 36.0 °C
